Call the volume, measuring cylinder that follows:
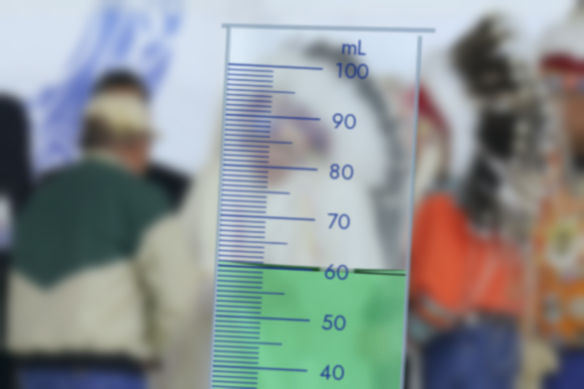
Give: 60 mL
